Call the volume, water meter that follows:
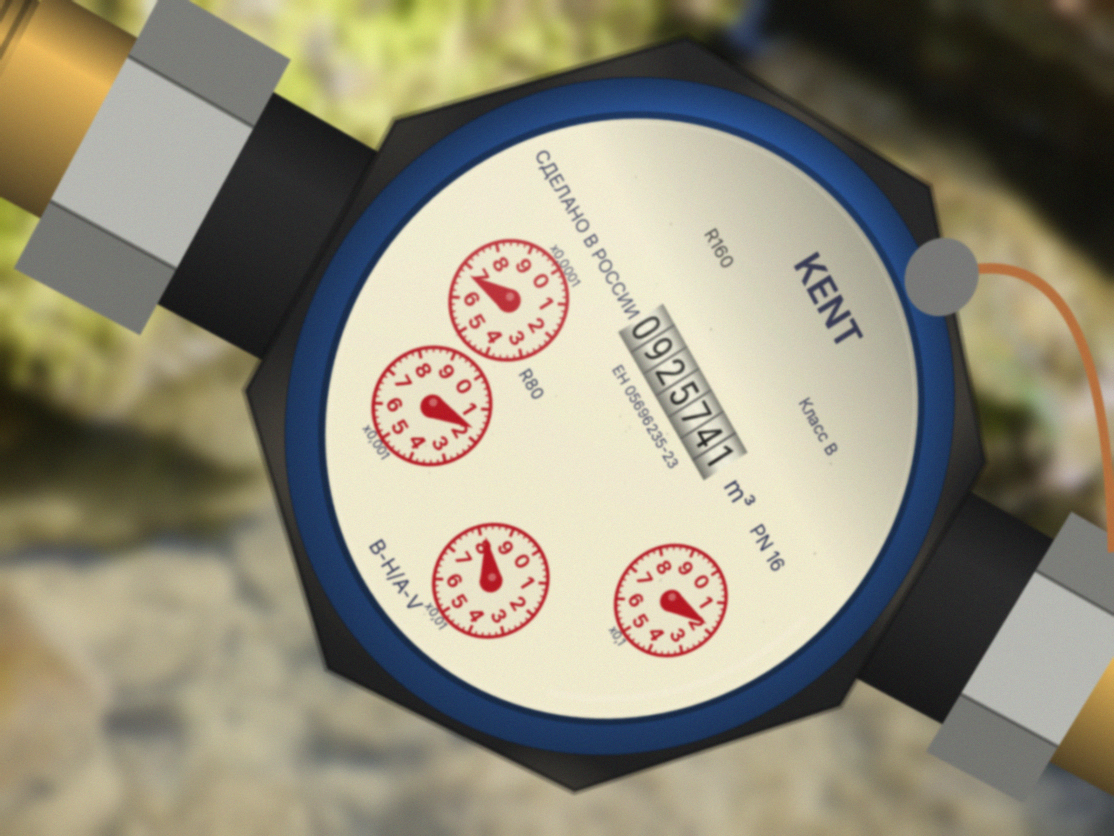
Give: 925741.1816 m³
